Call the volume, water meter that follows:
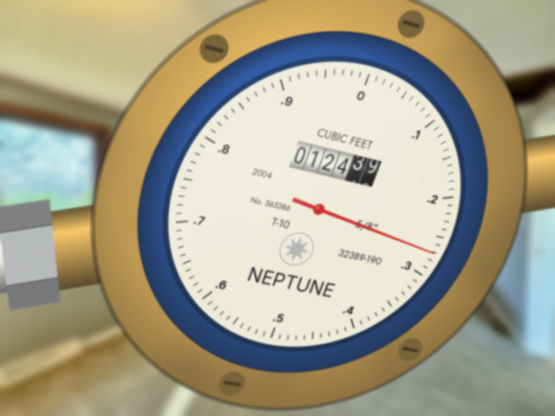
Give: 12439.27 ft³
